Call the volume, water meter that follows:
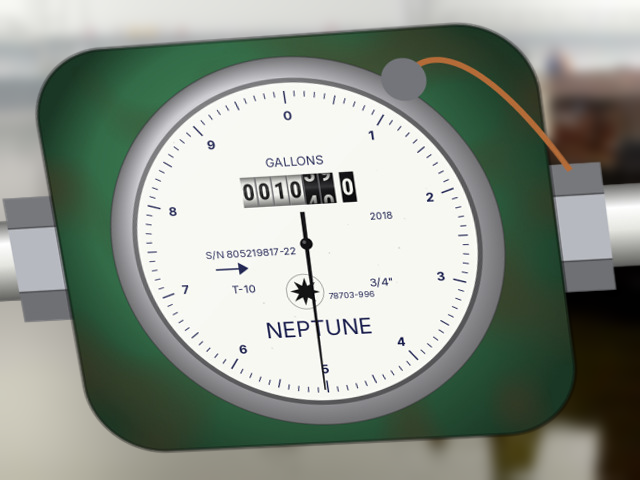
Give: 10395.0 gal
